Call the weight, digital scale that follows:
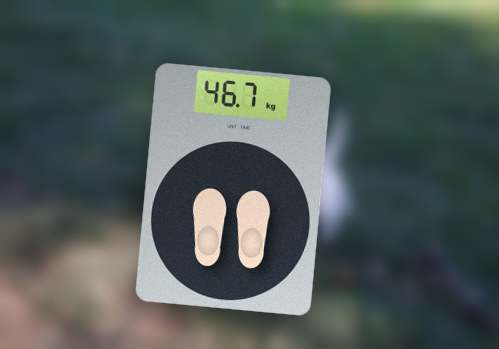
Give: 46.7 kg
